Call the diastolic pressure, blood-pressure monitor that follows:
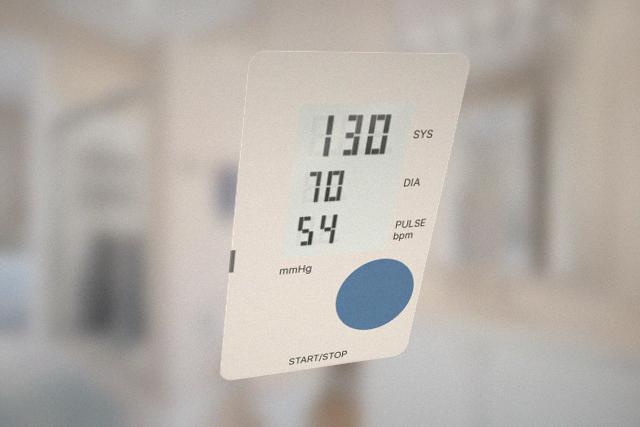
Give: 70 mmHg
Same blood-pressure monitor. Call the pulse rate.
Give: 54 bpm
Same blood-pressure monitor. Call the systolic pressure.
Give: 130 mmHg
